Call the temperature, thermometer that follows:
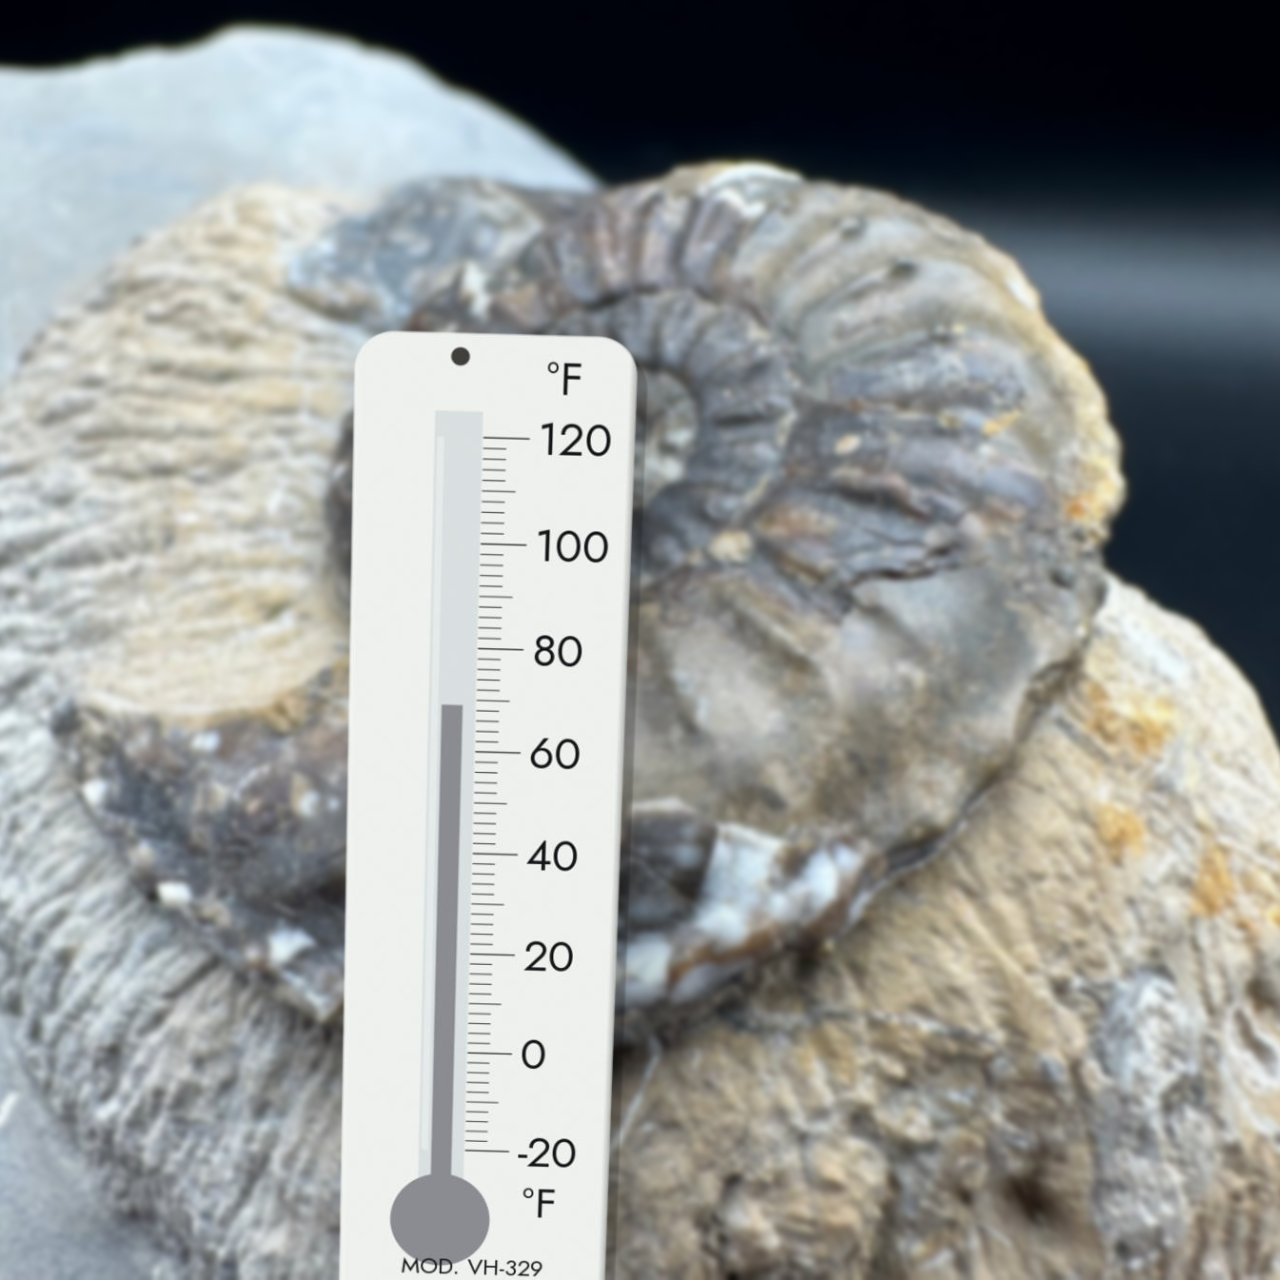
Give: 69 °F
